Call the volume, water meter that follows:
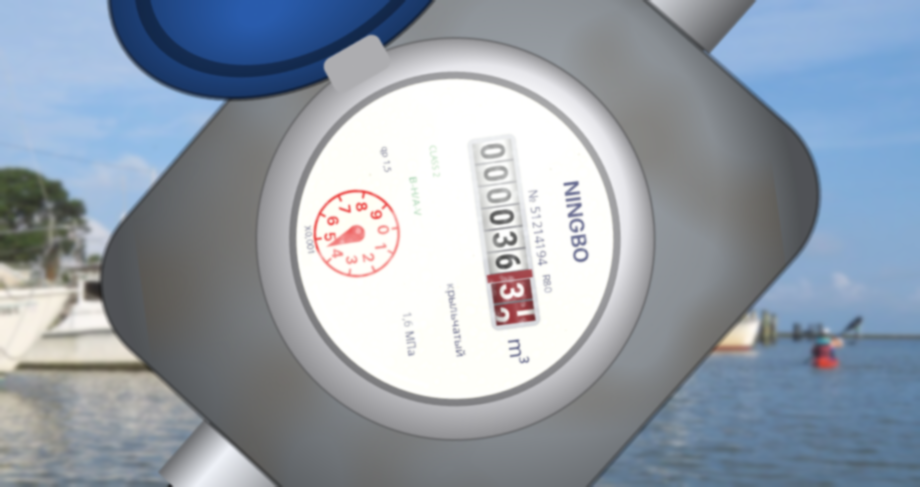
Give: 36.314 m³
